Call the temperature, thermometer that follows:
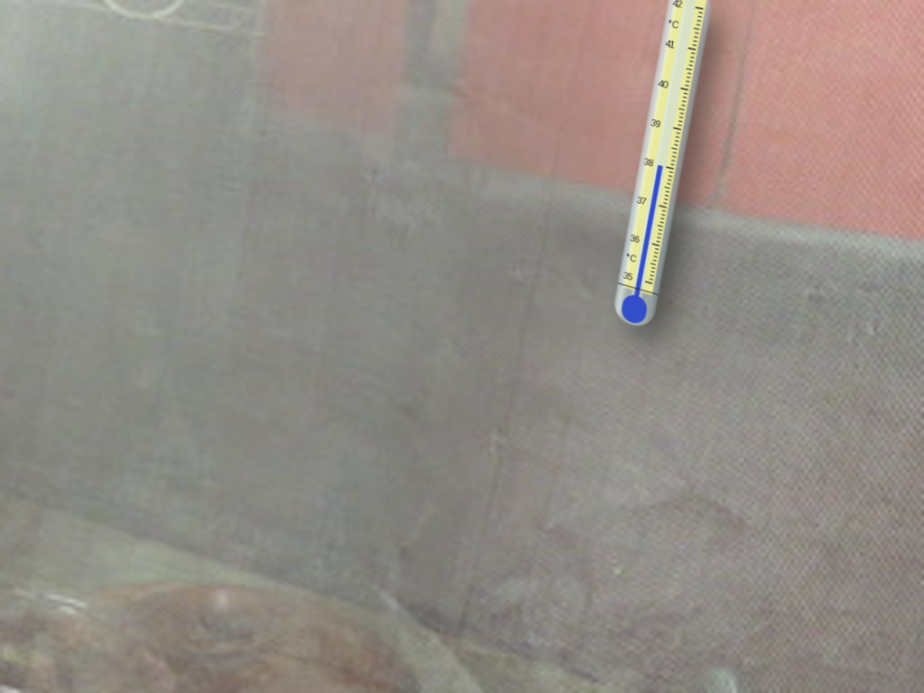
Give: 38 °C
